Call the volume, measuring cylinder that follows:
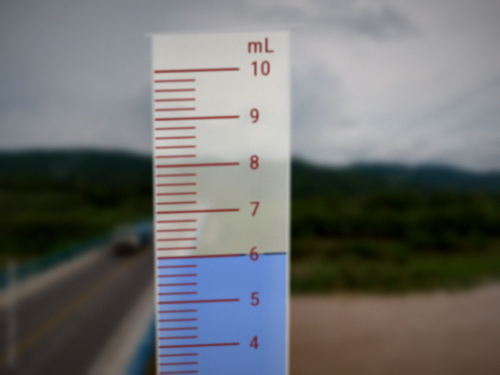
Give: 6 mL
